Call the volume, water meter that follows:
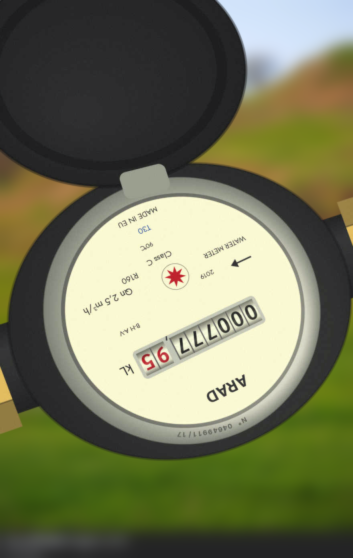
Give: 777.95 kL
